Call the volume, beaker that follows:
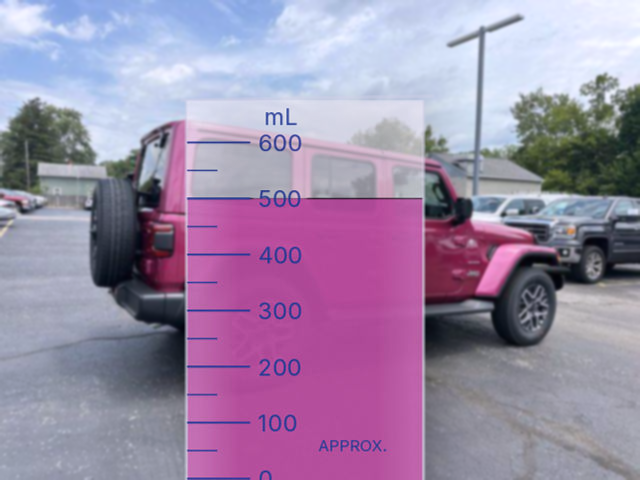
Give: 500 mL
